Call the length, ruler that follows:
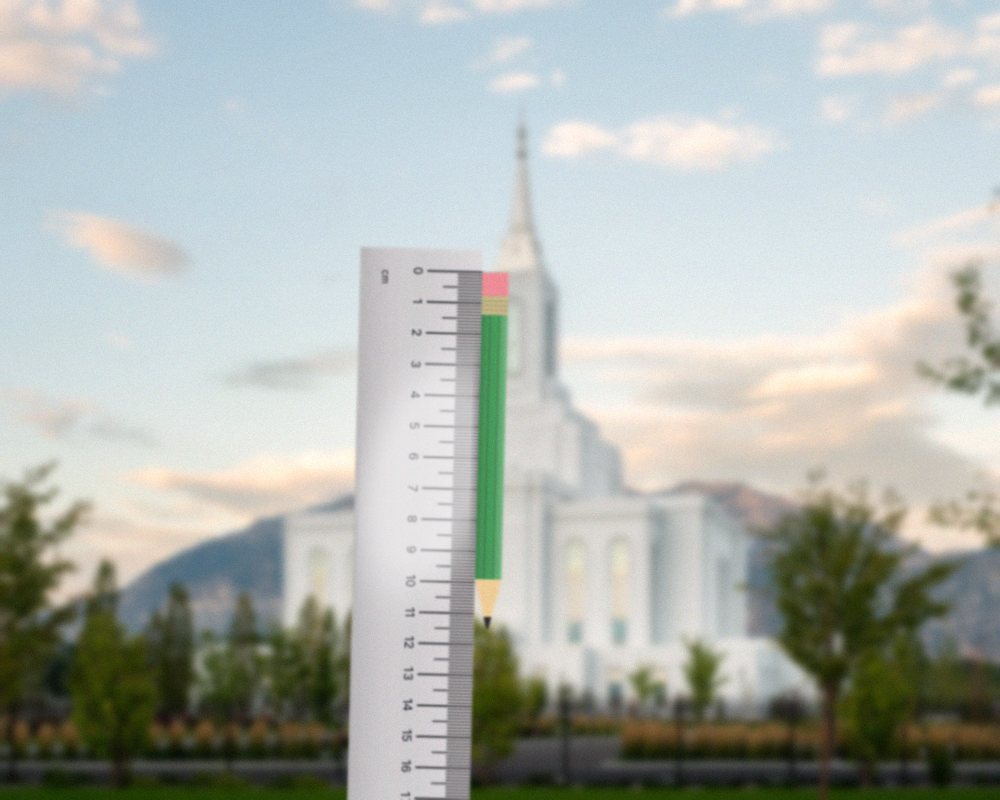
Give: 11.5 cm
